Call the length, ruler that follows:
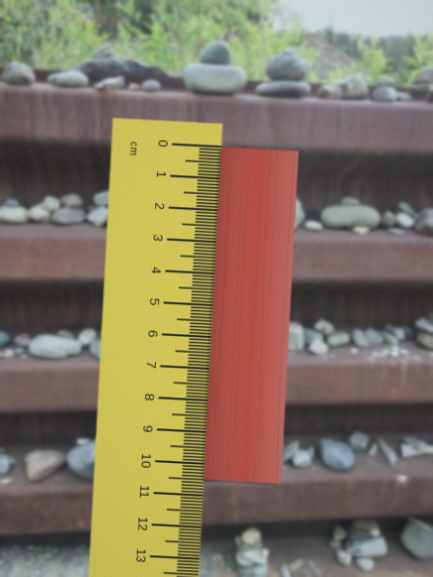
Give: 10.5 cm
